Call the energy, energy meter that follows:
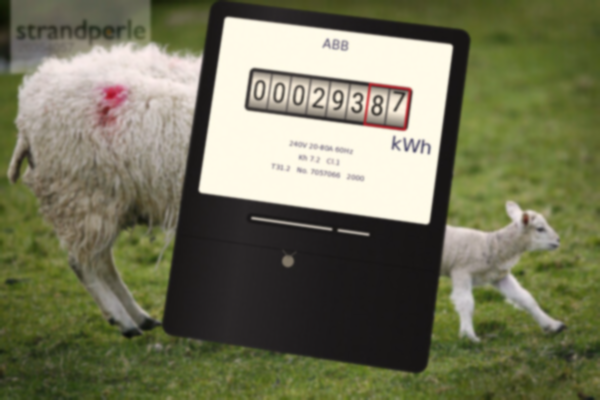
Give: 293.87 kWh
